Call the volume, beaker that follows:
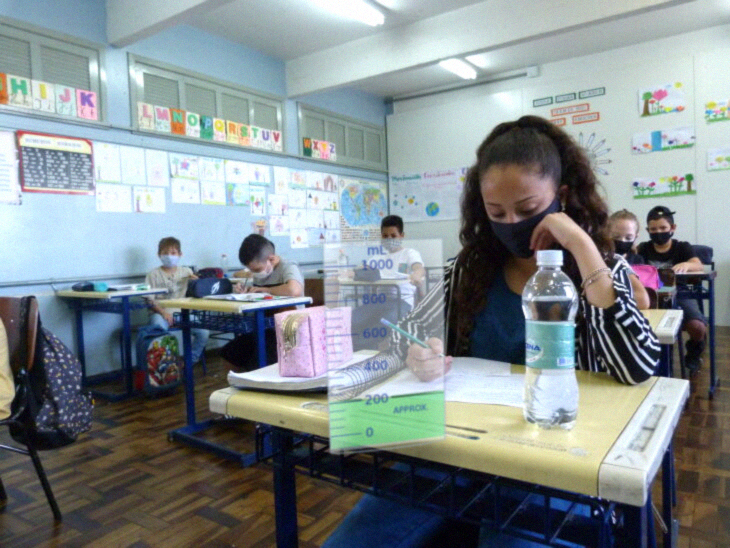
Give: 200 mL
